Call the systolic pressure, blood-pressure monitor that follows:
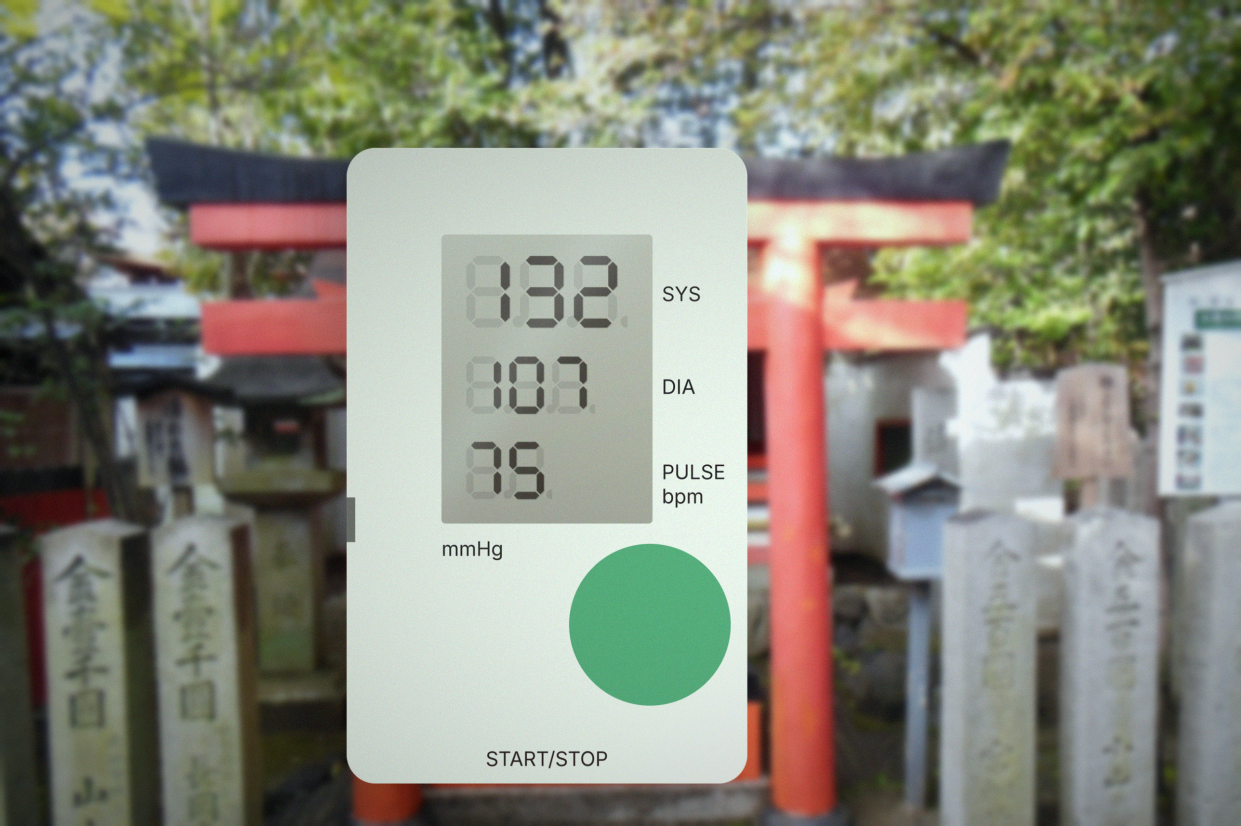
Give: 132 mmHg
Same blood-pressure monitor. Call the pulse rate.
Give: 75 bpm
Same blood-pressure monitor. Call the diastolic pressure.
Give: 107 mmHg
